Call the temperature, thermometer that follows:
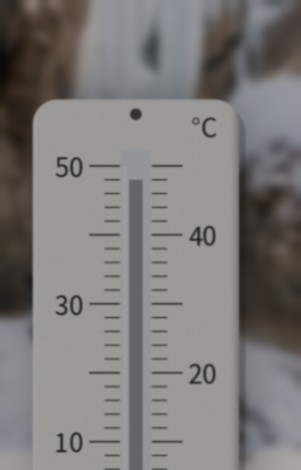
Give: 48 °C
